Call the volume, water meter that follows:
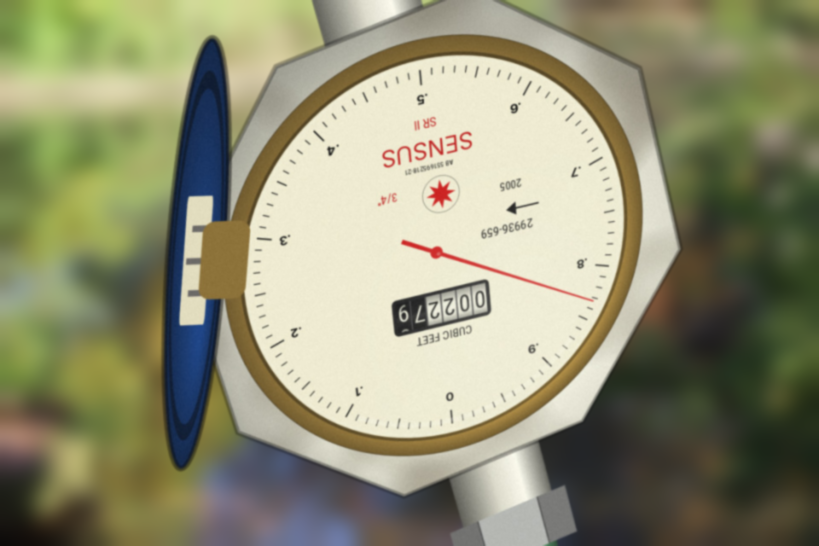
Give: 2278.83 ft³
